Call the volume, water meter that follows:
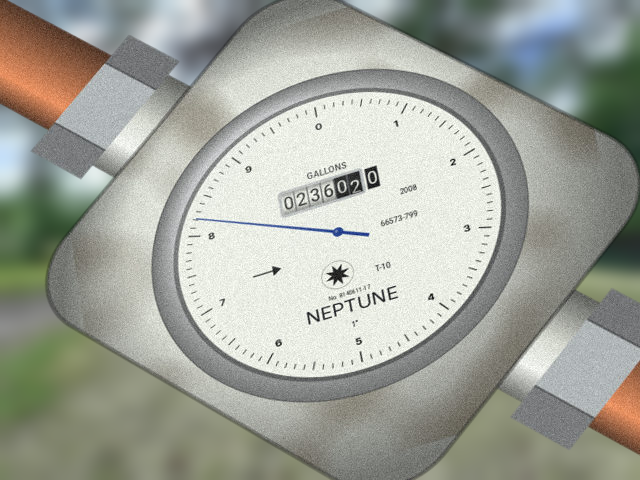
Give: 236018.2 gal
